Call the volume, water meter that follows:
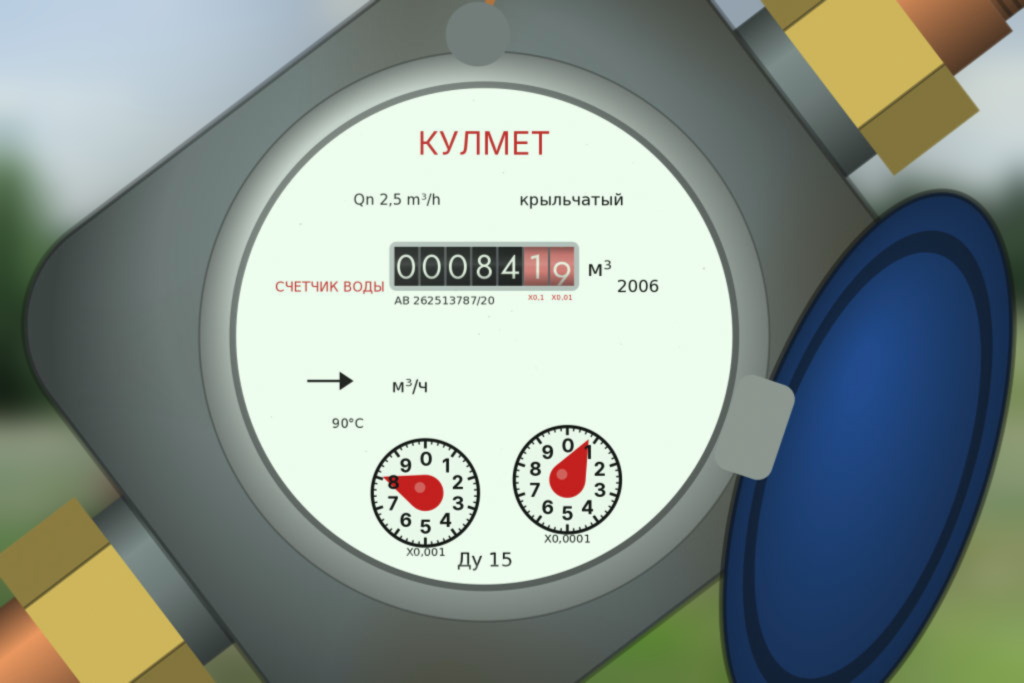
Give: 84.1880 m³
